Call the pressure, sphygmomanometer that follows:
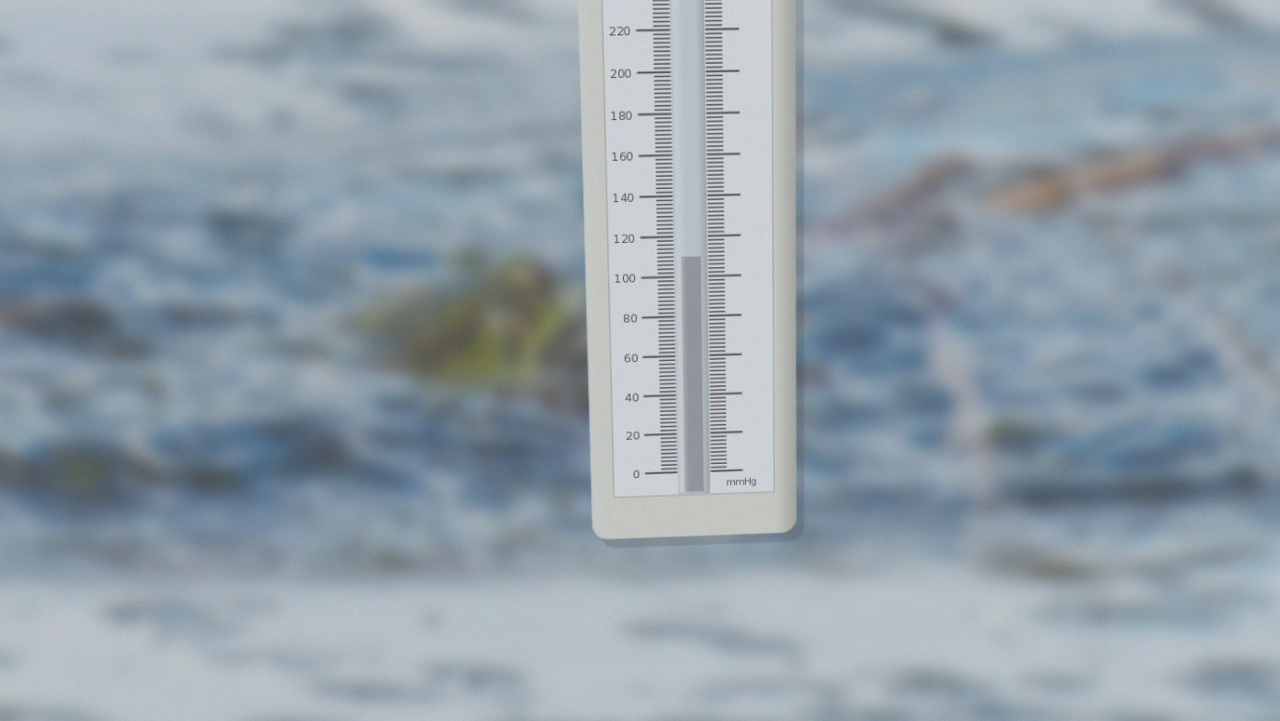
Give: 110 mmHg
